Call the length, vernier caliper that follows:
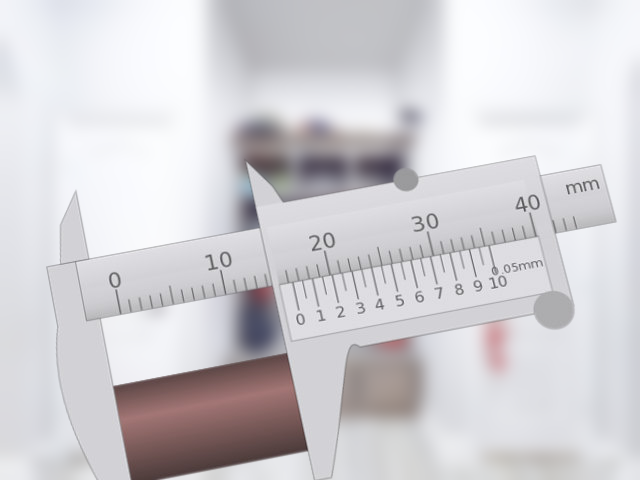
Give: 16.4 mm
